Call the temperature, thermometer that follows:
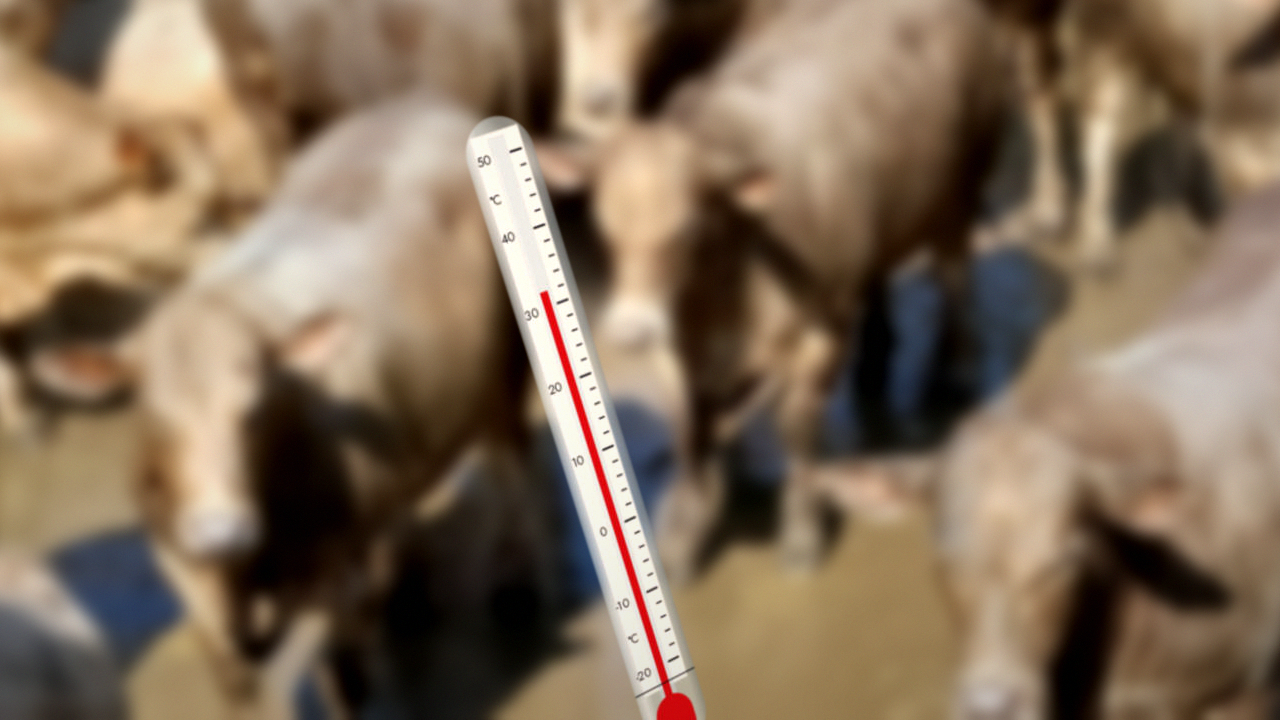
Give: 32 °C
